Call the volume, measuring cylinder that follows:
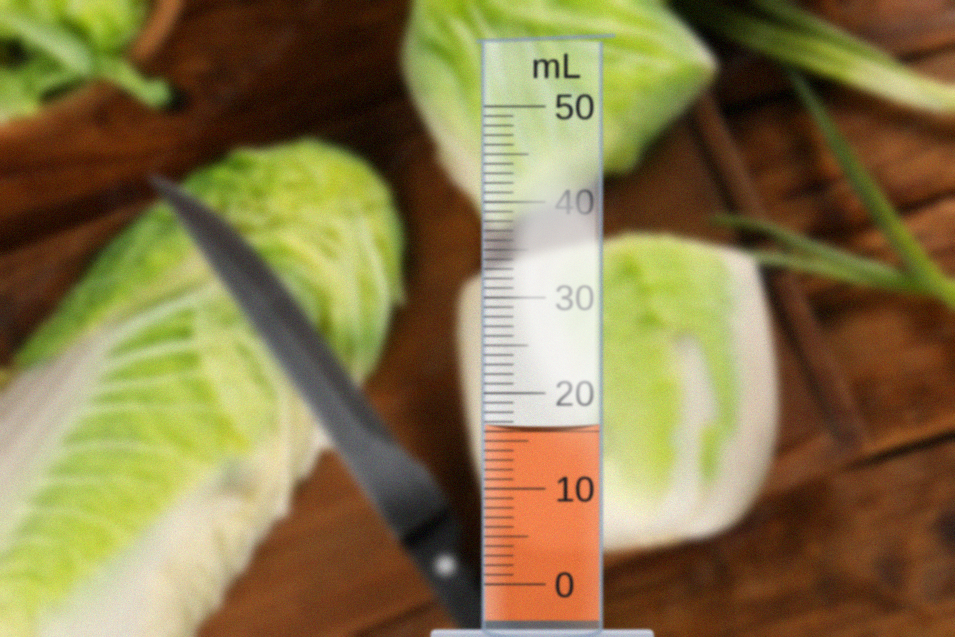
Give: 16 mL
